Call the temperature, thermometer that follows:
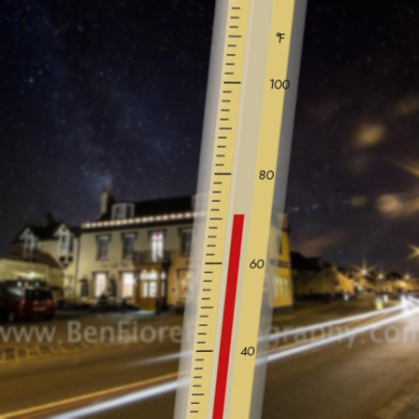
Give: 71 °F
